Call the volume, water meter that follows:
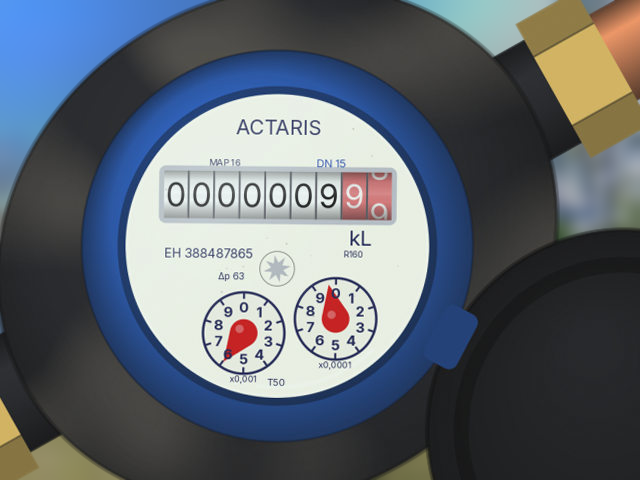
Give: 9.9859 kL
